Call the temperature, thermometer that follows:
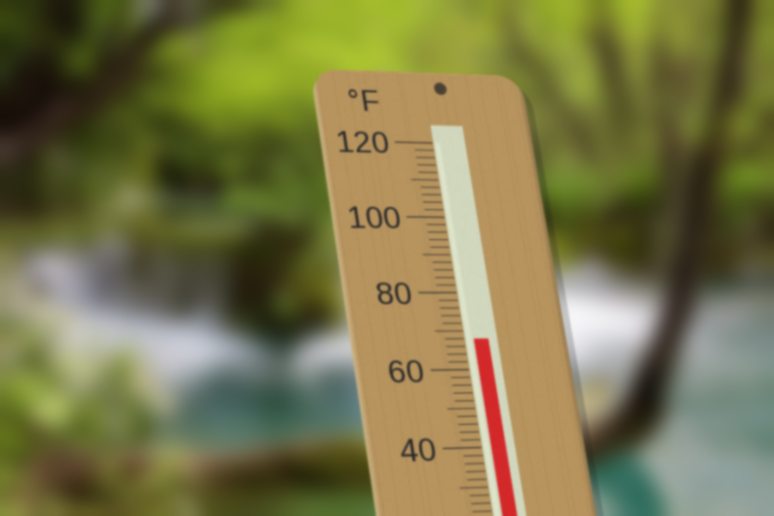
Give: 68 °F
